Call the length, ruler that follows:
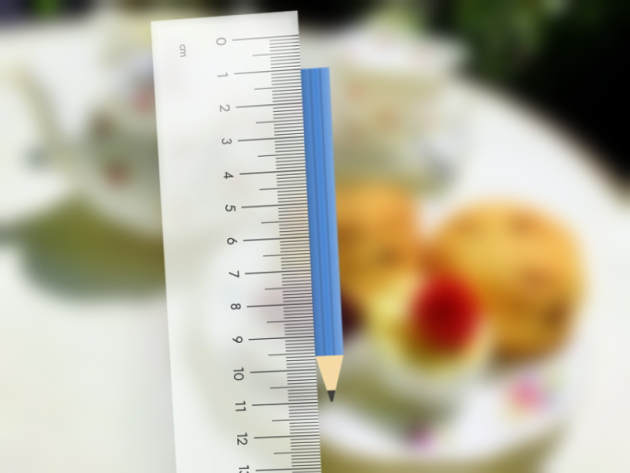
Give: 10 cm
